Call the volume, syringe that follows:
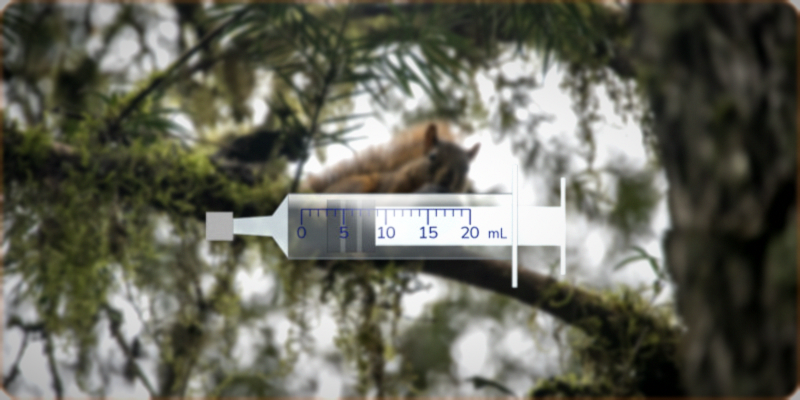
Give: 3 mL
